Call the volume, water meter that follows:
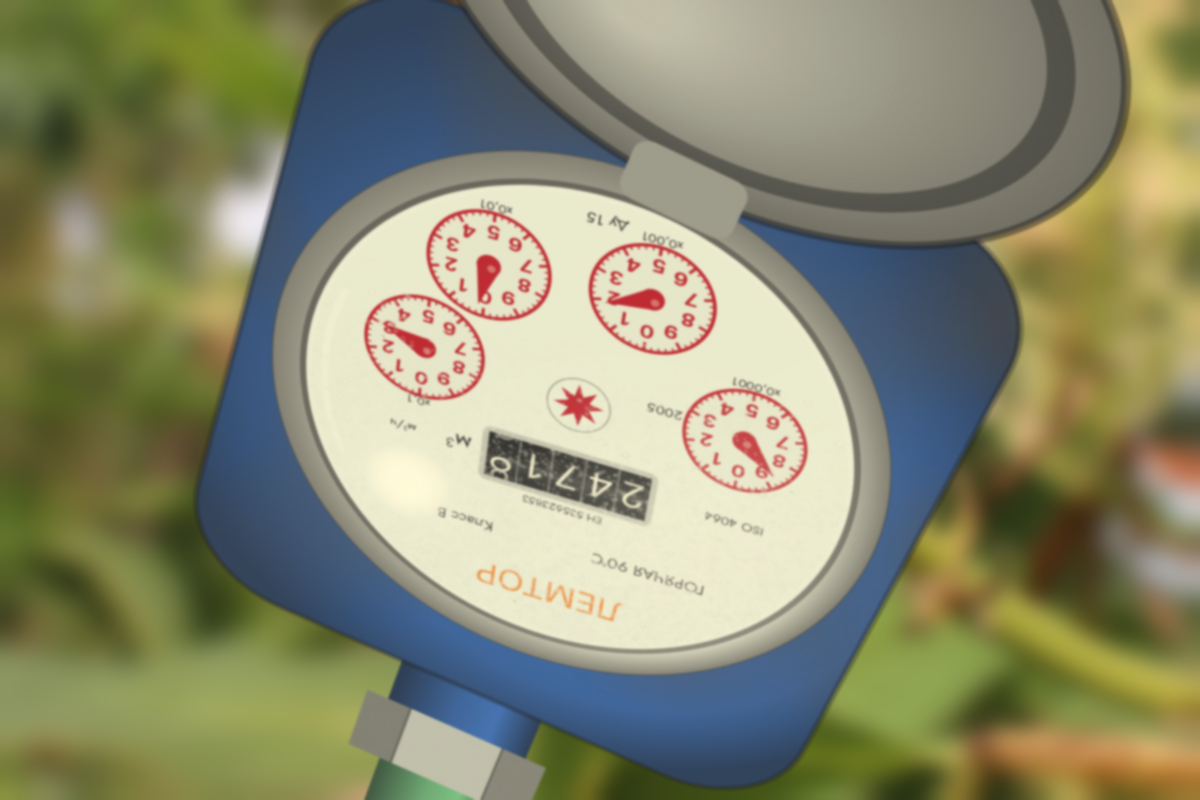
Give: 24718.3018 m³
